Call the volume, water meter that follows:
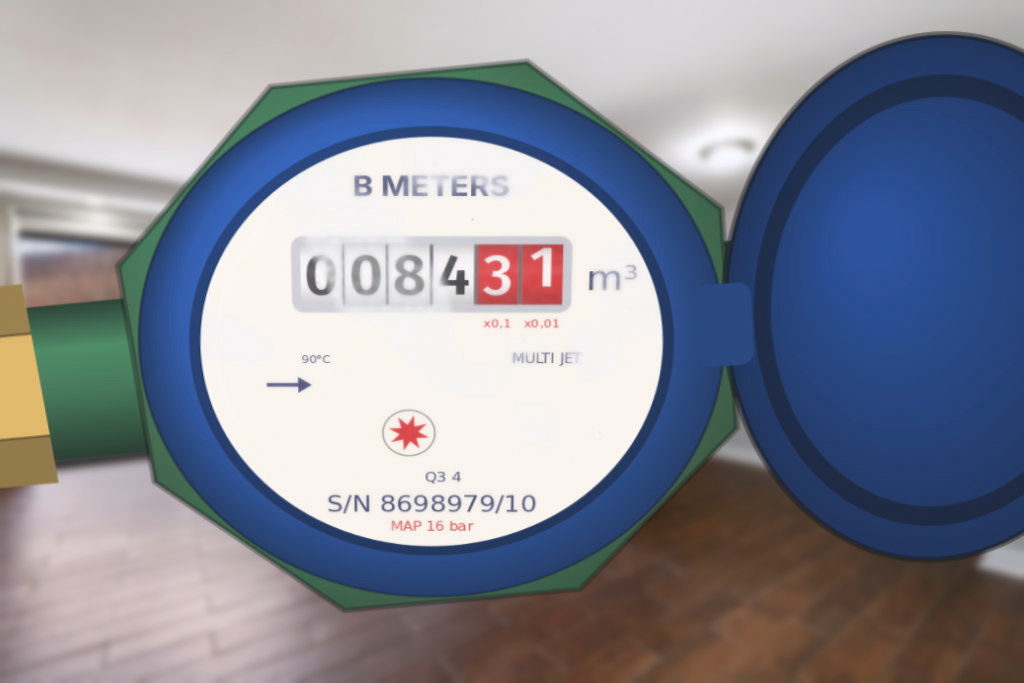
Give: 84.31 m³
